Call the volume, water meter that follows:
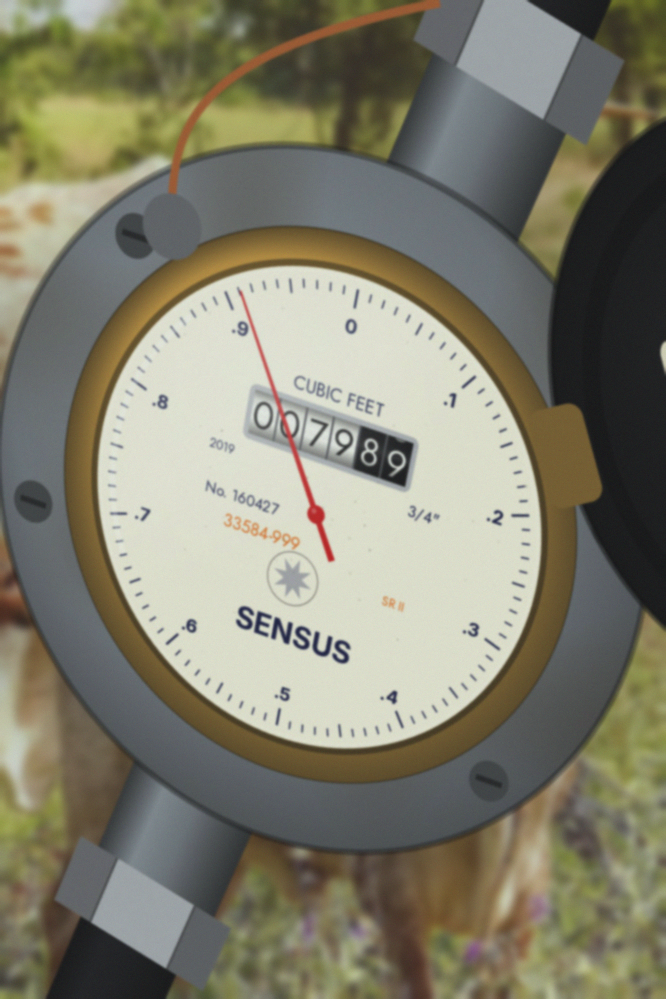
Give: 7988.91 ft³
